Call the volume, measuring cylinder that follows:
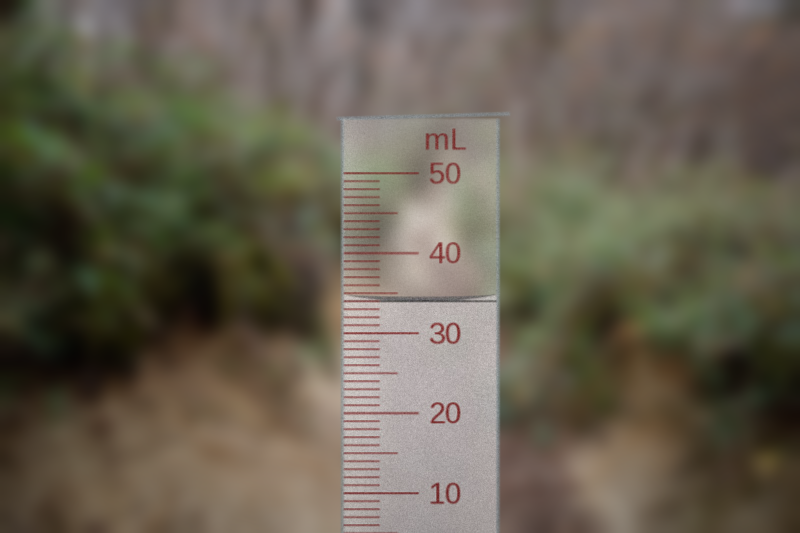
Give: 34 mL
